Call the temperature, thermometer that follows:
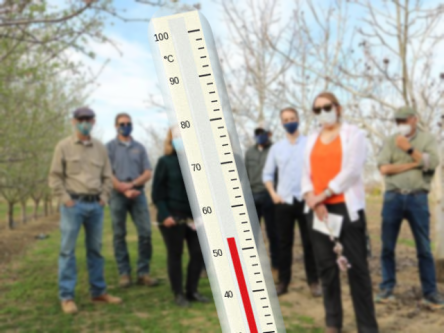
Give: 53 °C
